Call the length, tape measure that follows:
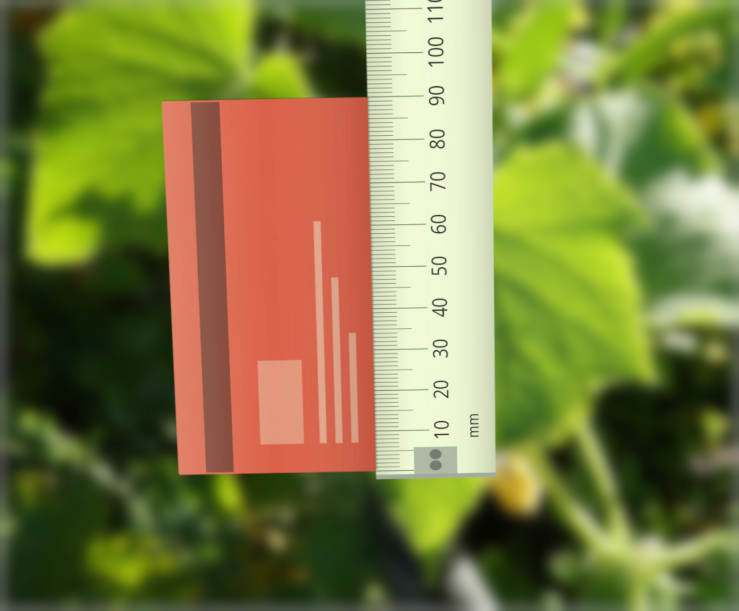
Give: 90 mm
